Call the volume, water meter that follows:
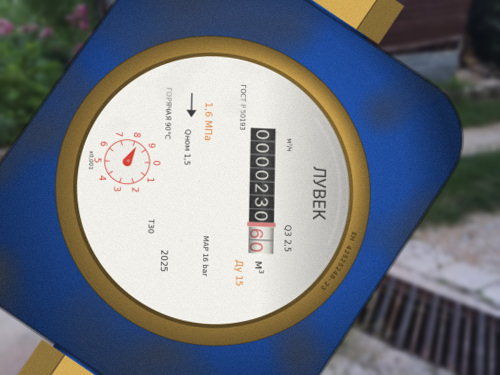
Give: 230.598 m³
